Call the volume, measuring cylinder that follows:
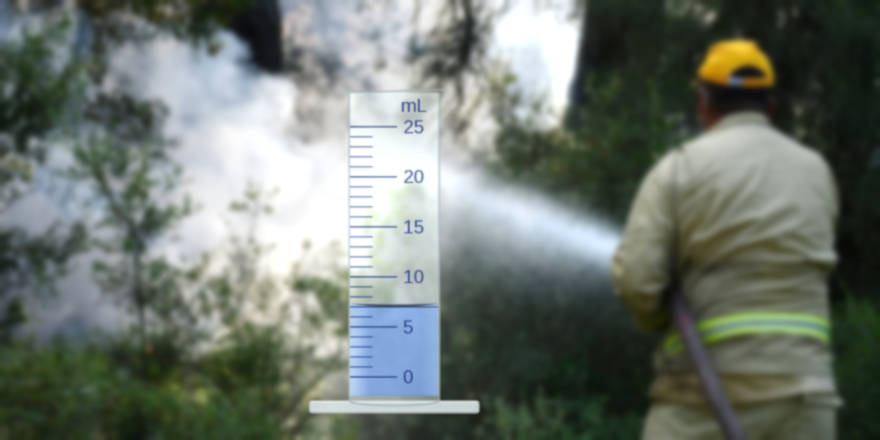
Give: 7 mL
